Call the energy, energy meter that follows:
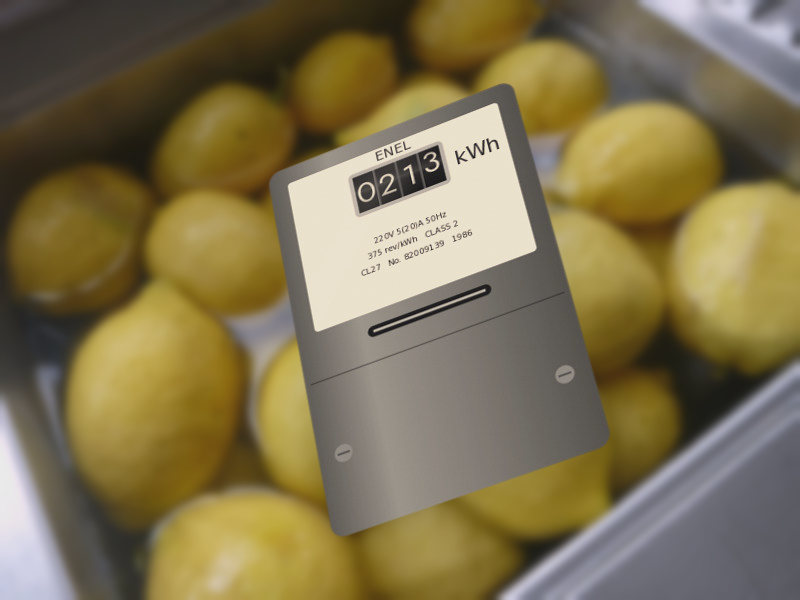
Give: 213 kWh
